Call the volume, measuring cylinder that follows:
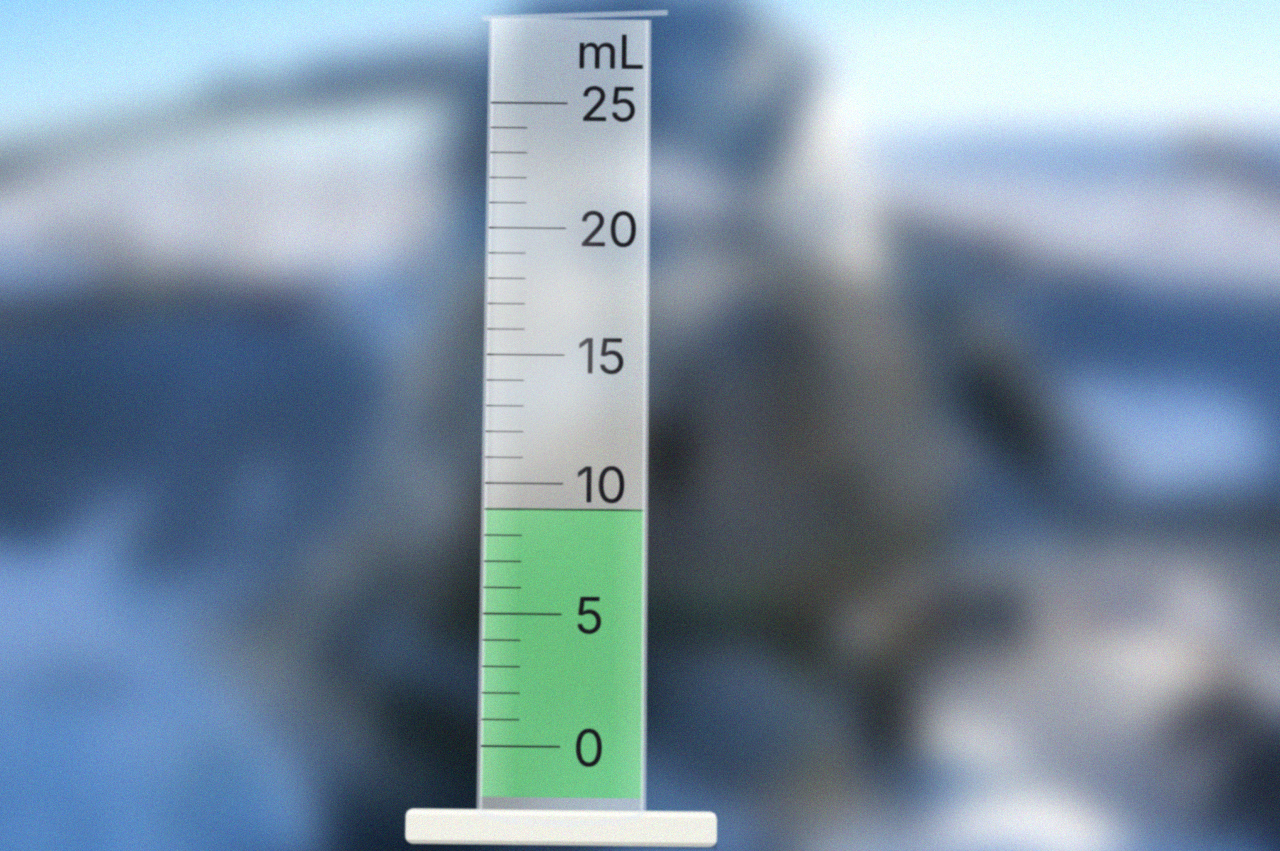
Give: 9 mL
